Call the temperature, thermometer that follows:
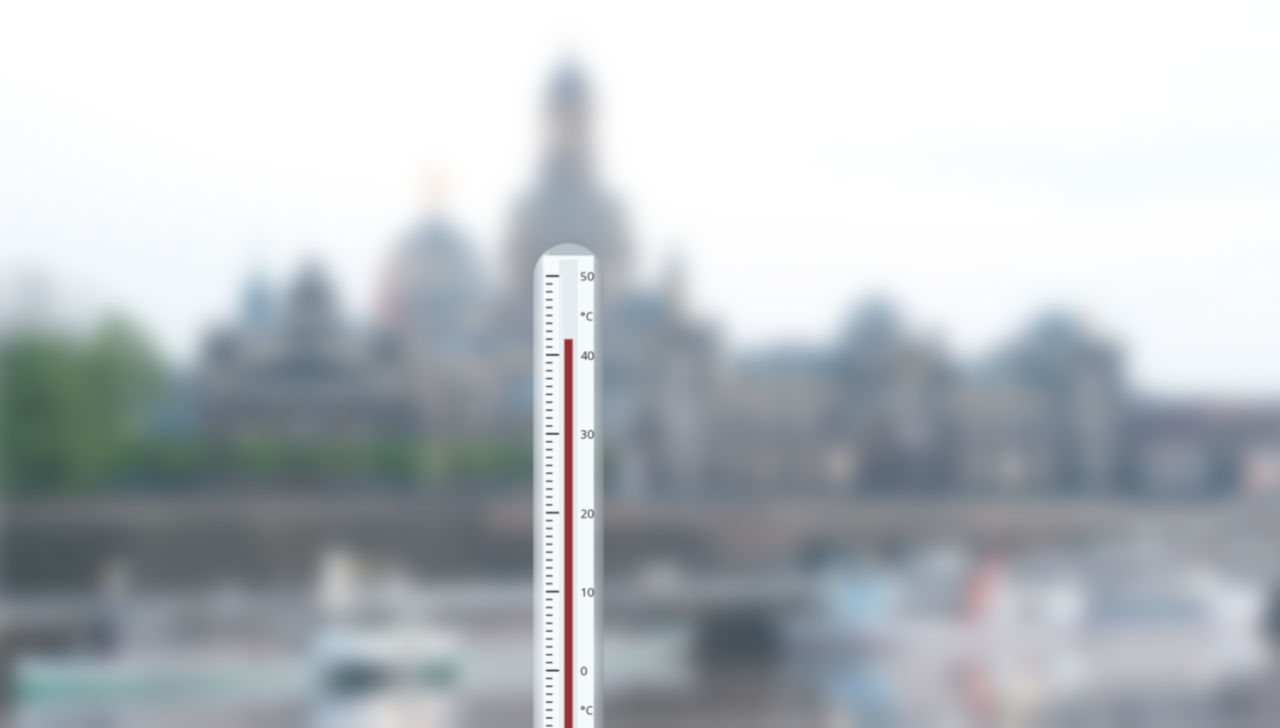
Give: 42 °C
